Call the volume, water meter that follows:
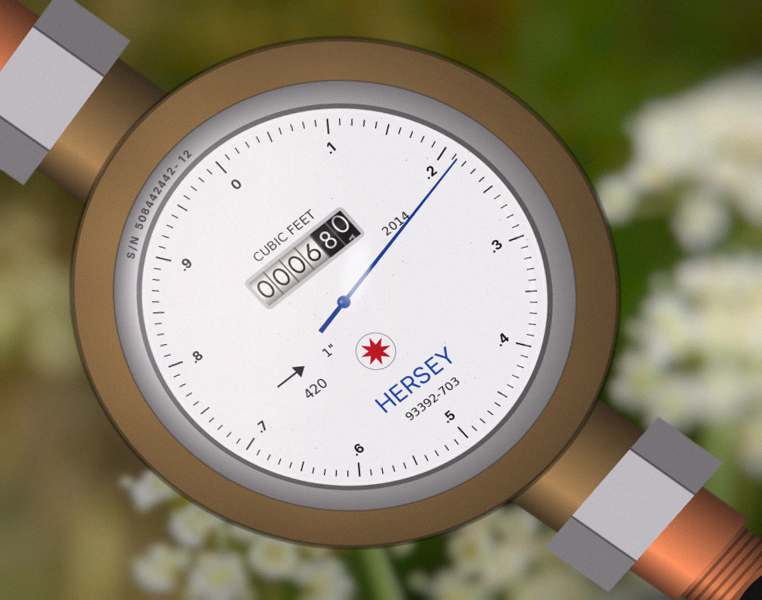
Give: 680.21 ft³
